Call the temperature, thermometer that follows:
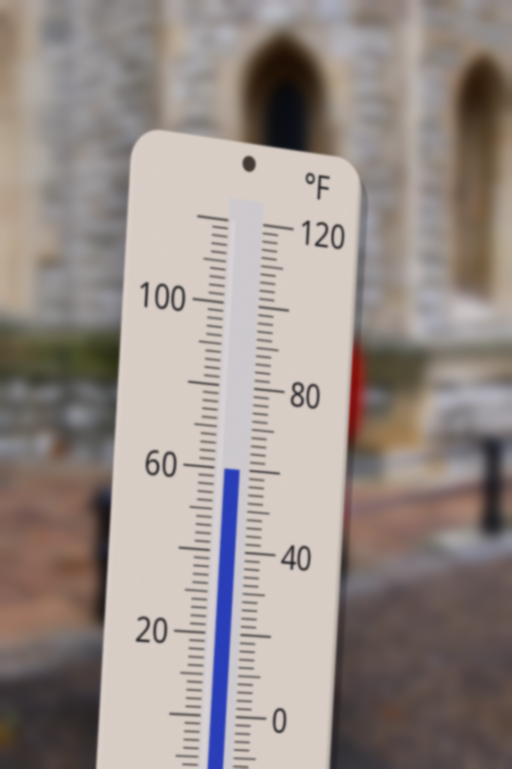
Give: 60 °F
